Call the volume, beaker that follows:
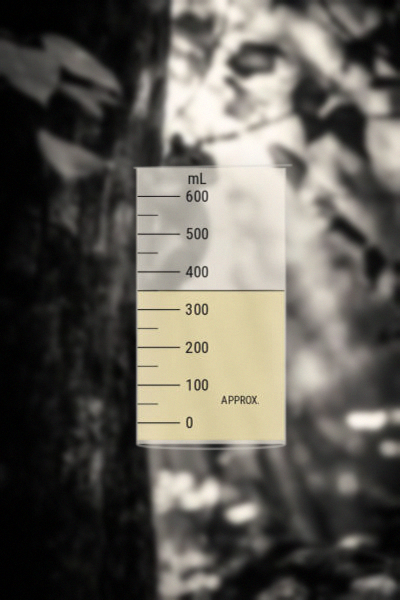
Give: 350 mL
